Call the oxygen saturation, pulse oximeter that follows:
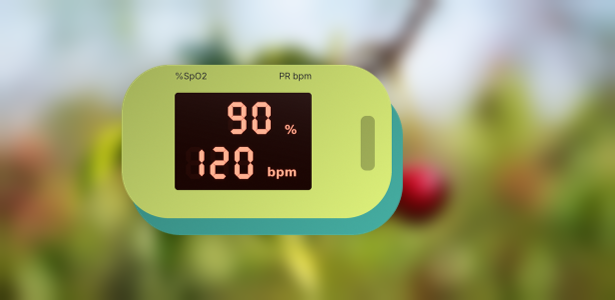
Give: 90 %
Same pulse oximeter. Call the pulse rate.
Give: 120 bpm
